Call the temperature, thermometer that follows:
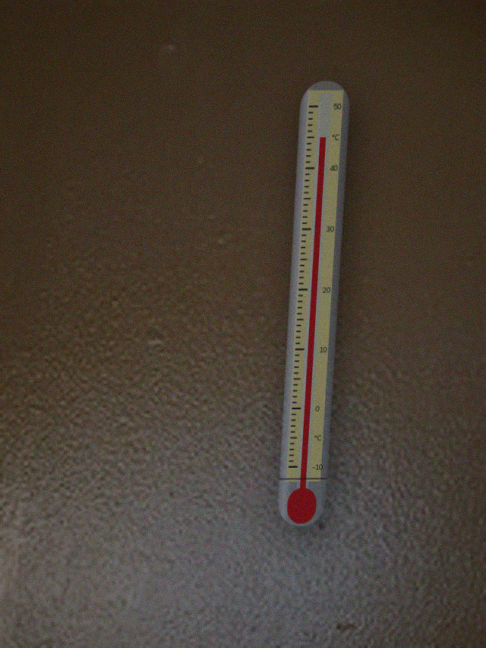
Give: 45 °C
